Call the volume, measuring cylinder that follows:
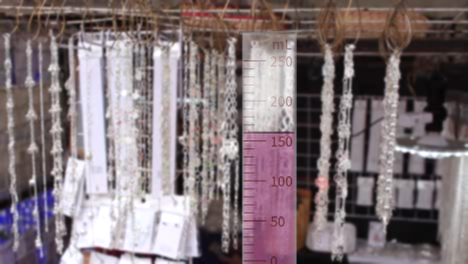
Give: 160 mL
